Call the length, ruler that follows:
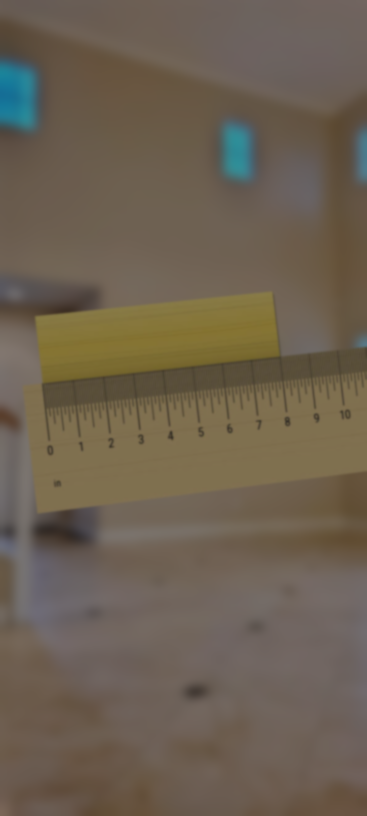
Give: 8 in
